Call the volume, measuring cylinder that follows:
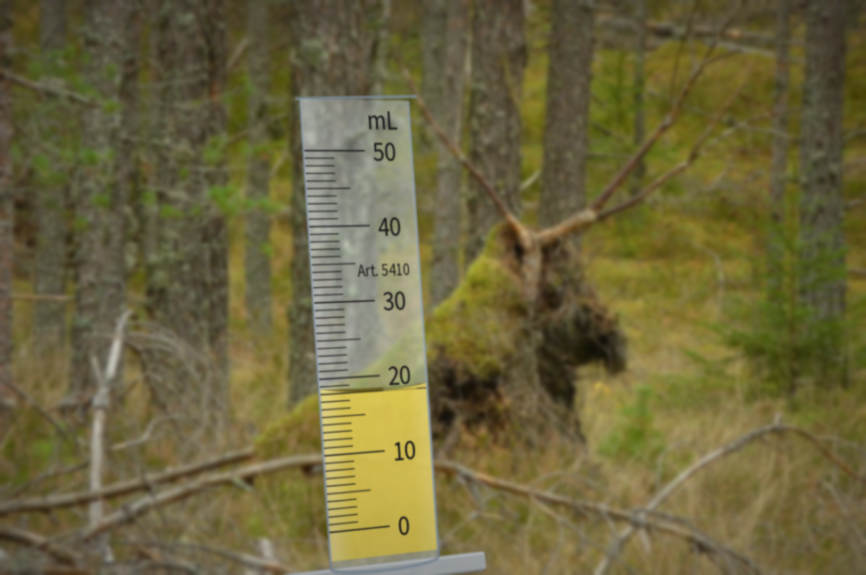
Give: 18 mL
